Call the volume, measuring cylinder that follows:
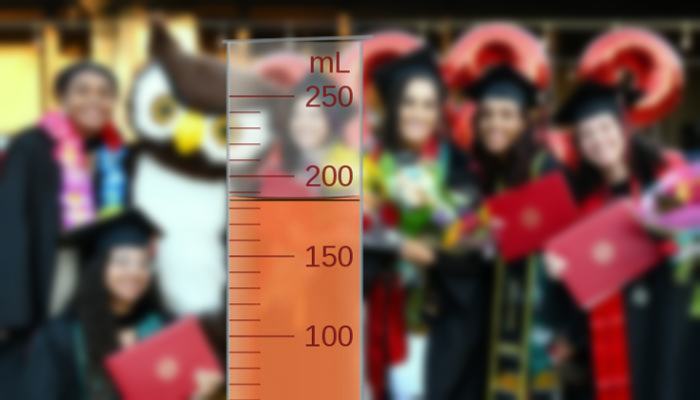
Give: 185 mL
